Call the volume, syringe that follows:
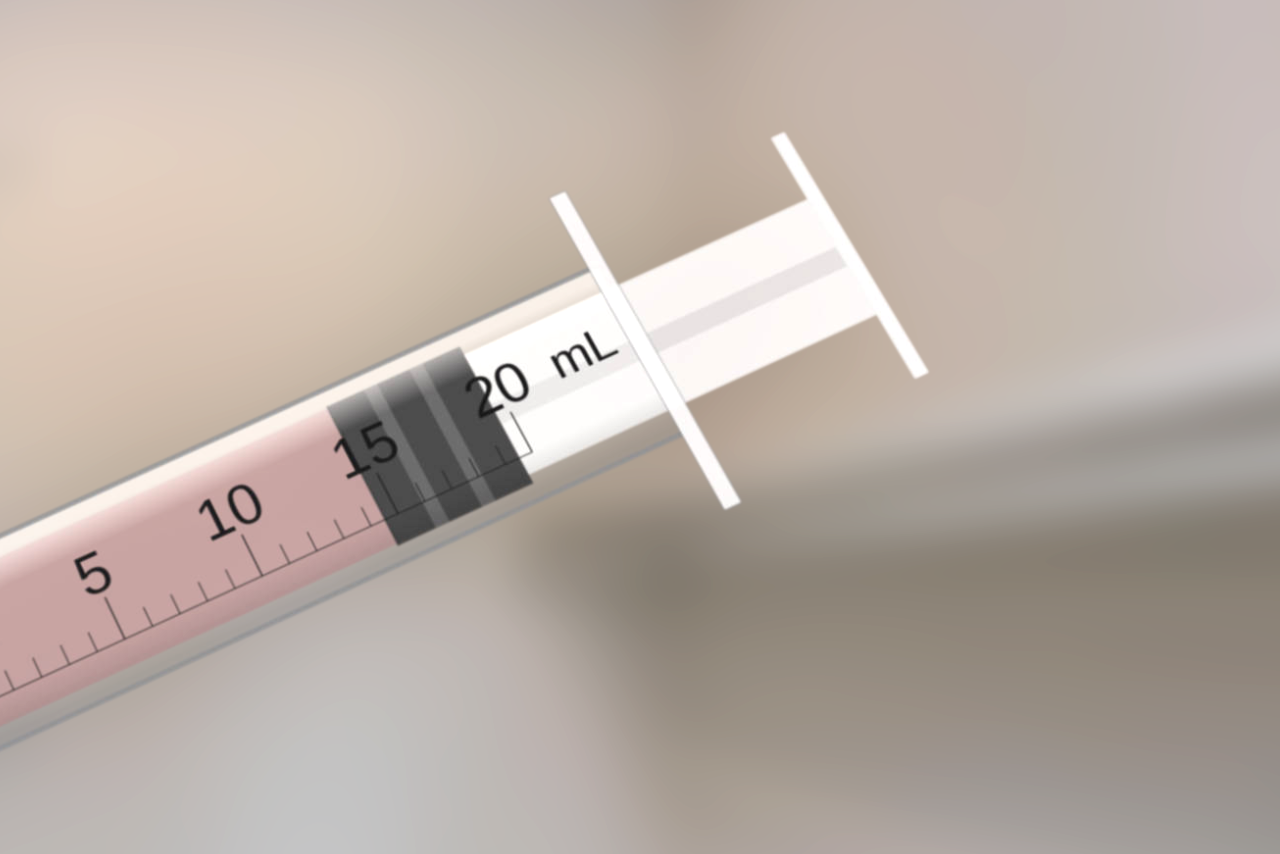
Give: 14.5 mL
